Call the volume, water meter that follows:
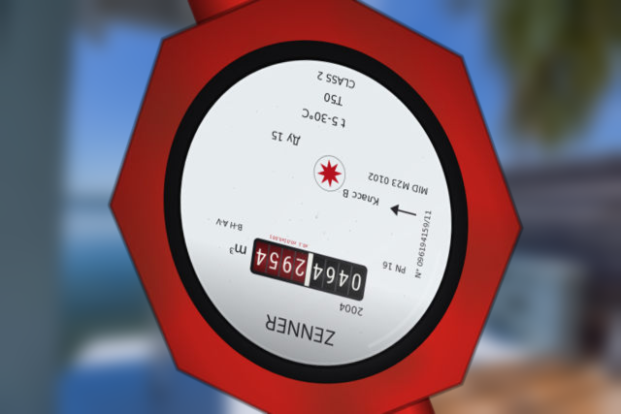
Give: 464.2954 m³
